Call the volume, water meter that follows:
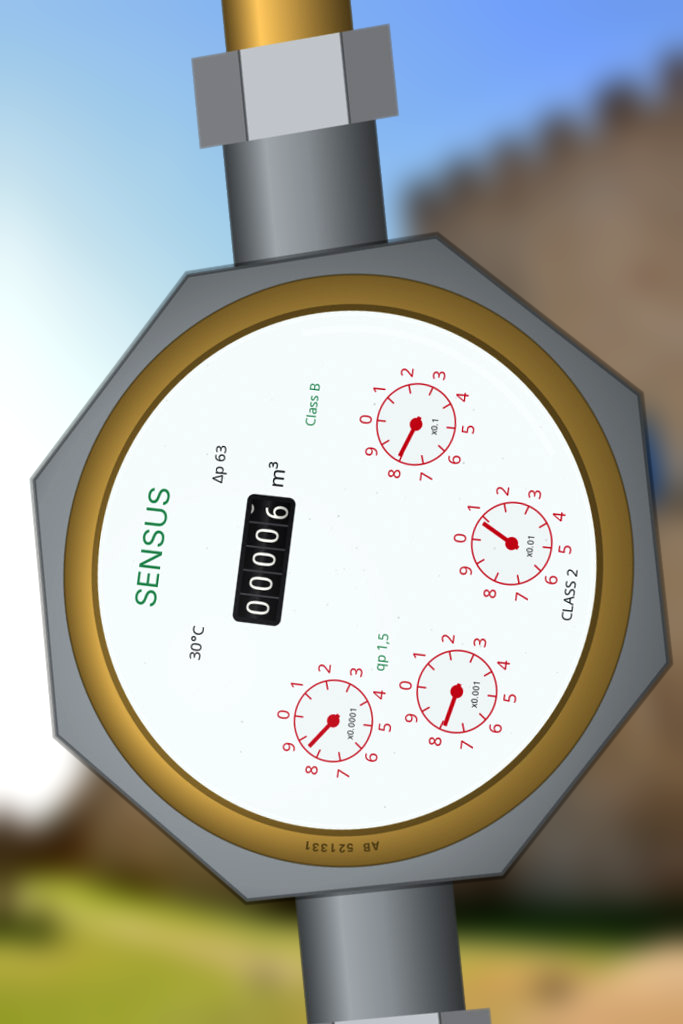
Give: 5.8078 m³
